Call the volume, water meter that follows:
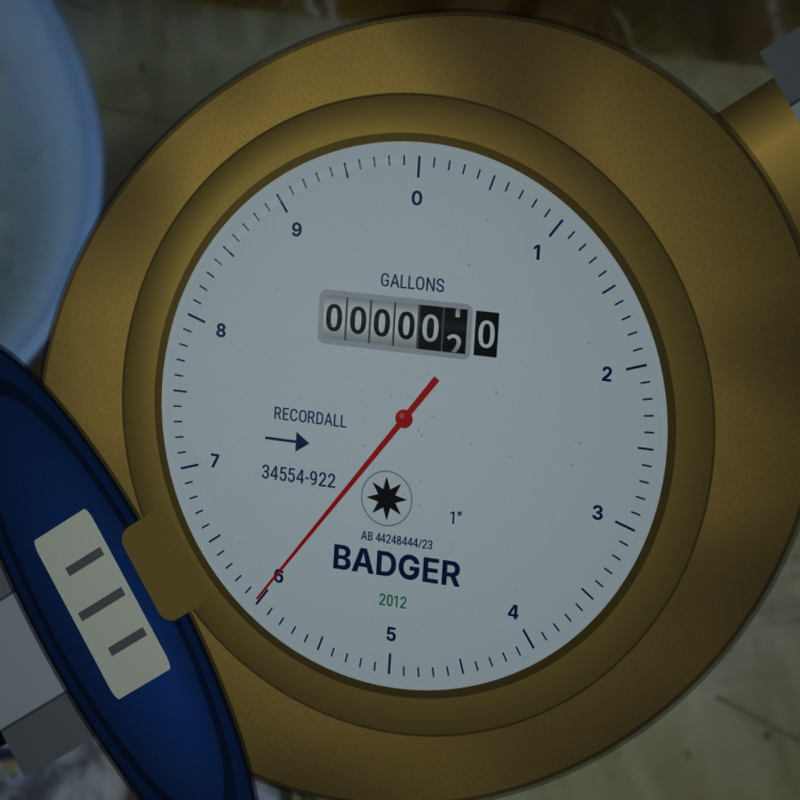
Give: 16.0 gal
